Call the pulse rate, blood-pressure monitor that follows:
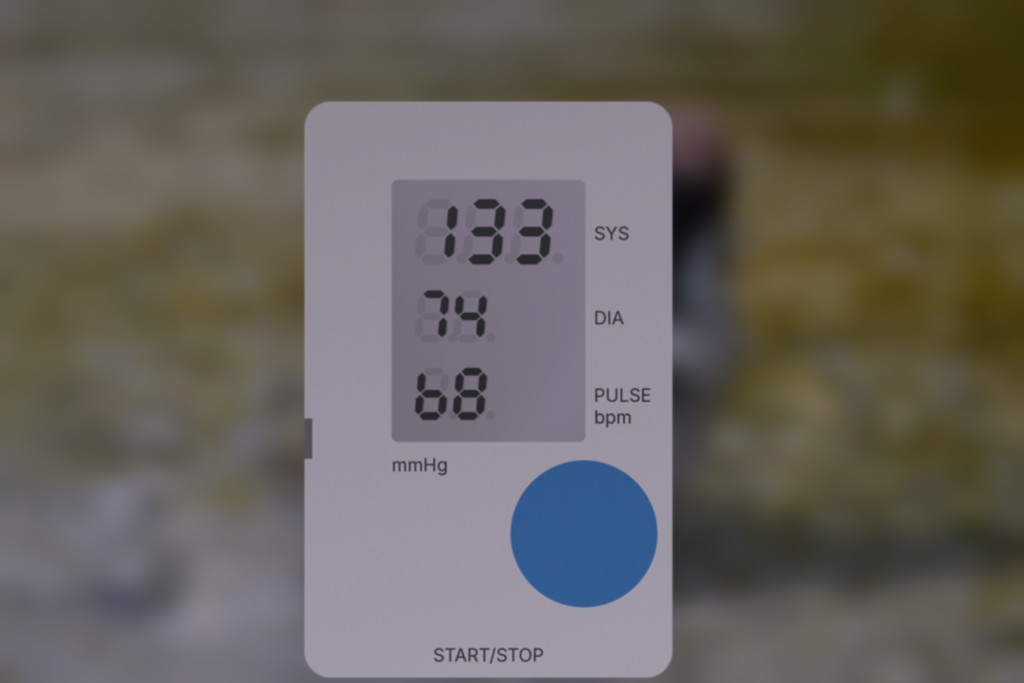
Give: 68 bpm
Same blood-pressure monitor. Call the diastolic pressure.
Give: 74 mmHg
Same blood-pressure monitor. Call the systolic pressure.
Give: 133 mmHg
